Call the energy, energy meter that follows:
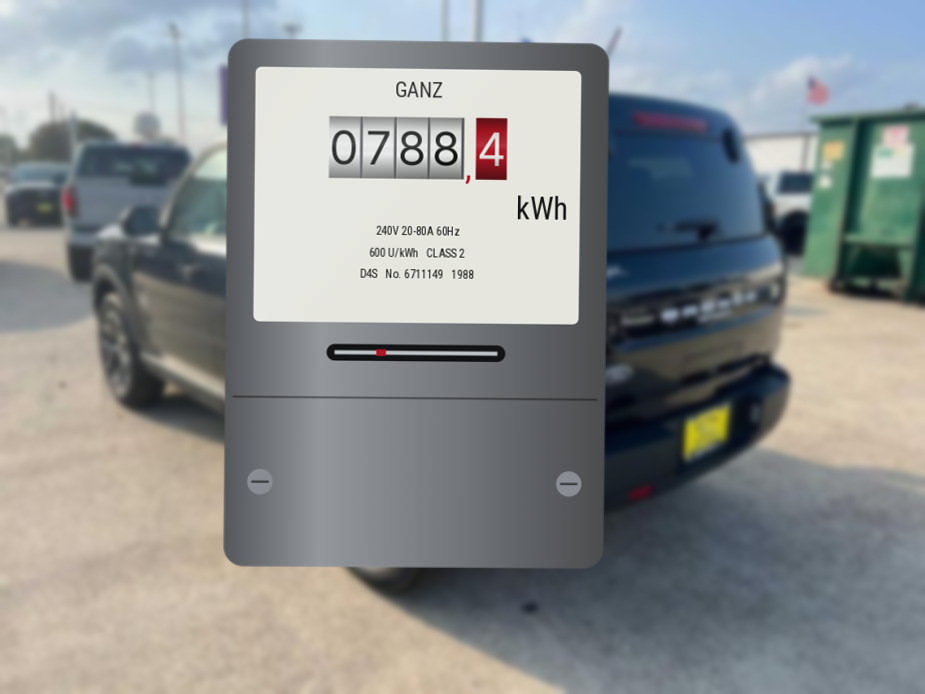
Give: 788.4 kWh
